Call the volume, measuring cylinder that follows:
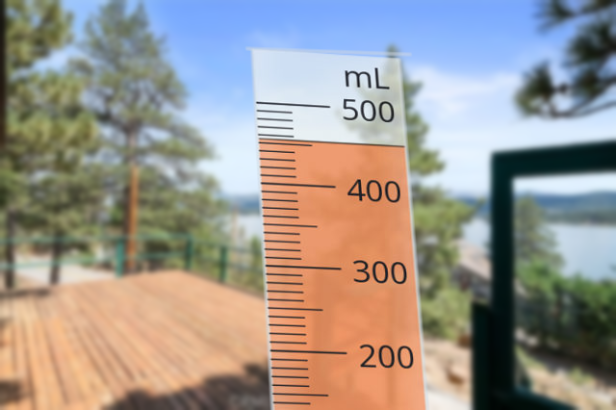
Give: 455 mL
